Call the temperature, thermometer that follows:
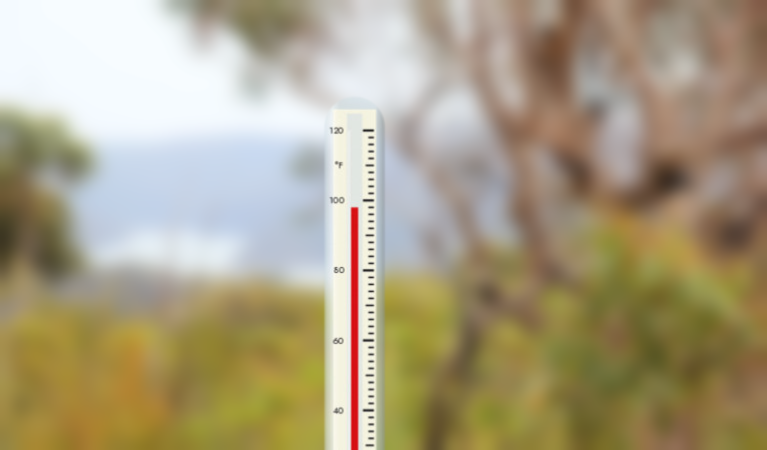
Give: 98 °F
